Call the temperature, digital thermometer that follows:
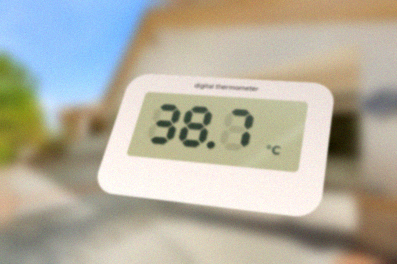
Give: 38.7 °C
